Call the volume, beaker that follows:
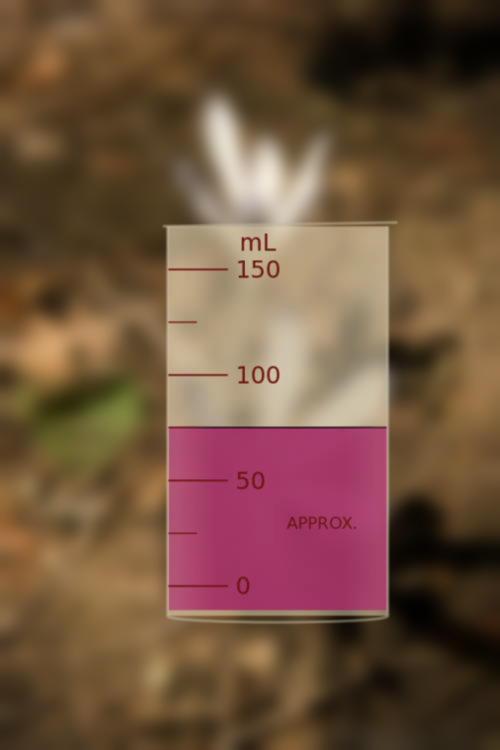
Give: 75 mL
